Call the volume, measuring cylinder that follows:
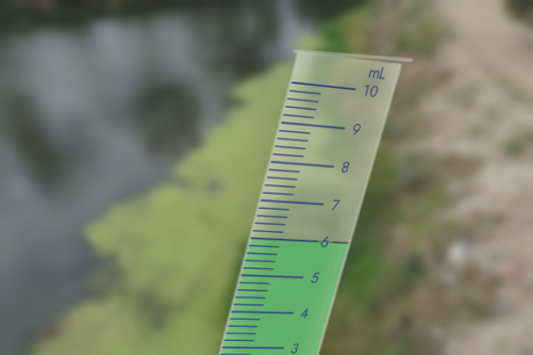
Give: 6 mL
